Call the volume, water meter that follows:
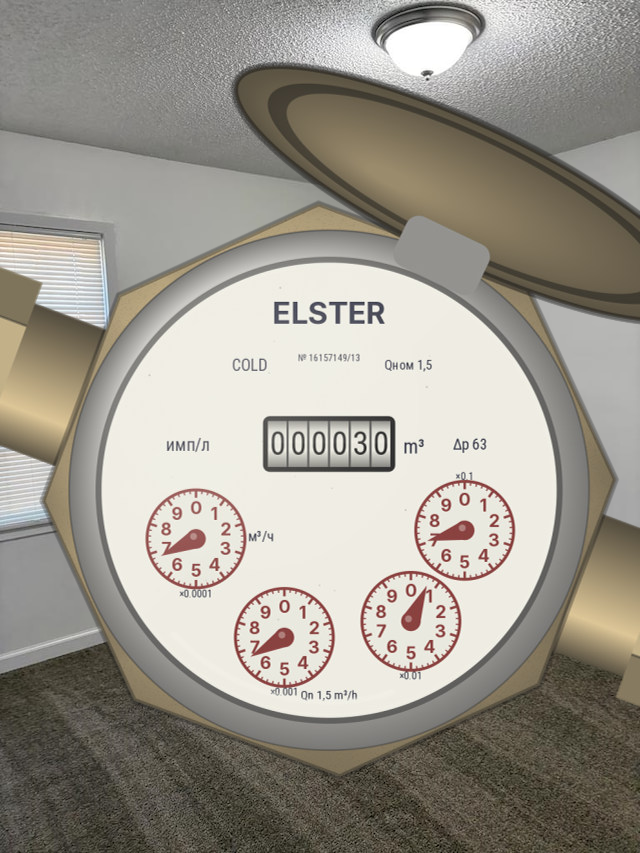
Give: 30.7066 m³
